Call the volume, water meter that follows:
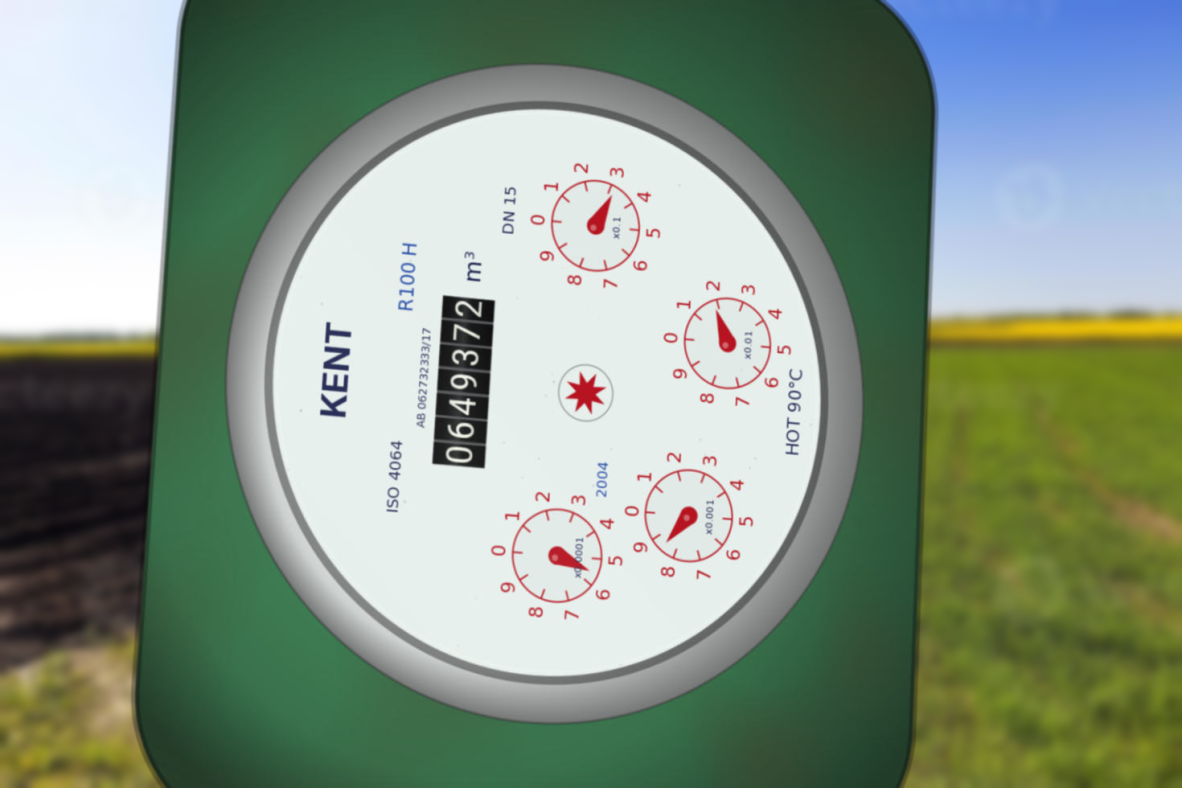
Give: 649372.3185 m³
